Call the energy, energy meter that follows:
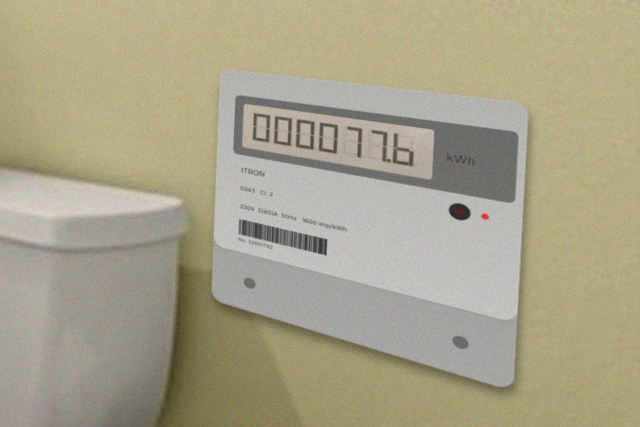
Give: 77.6 kWh
